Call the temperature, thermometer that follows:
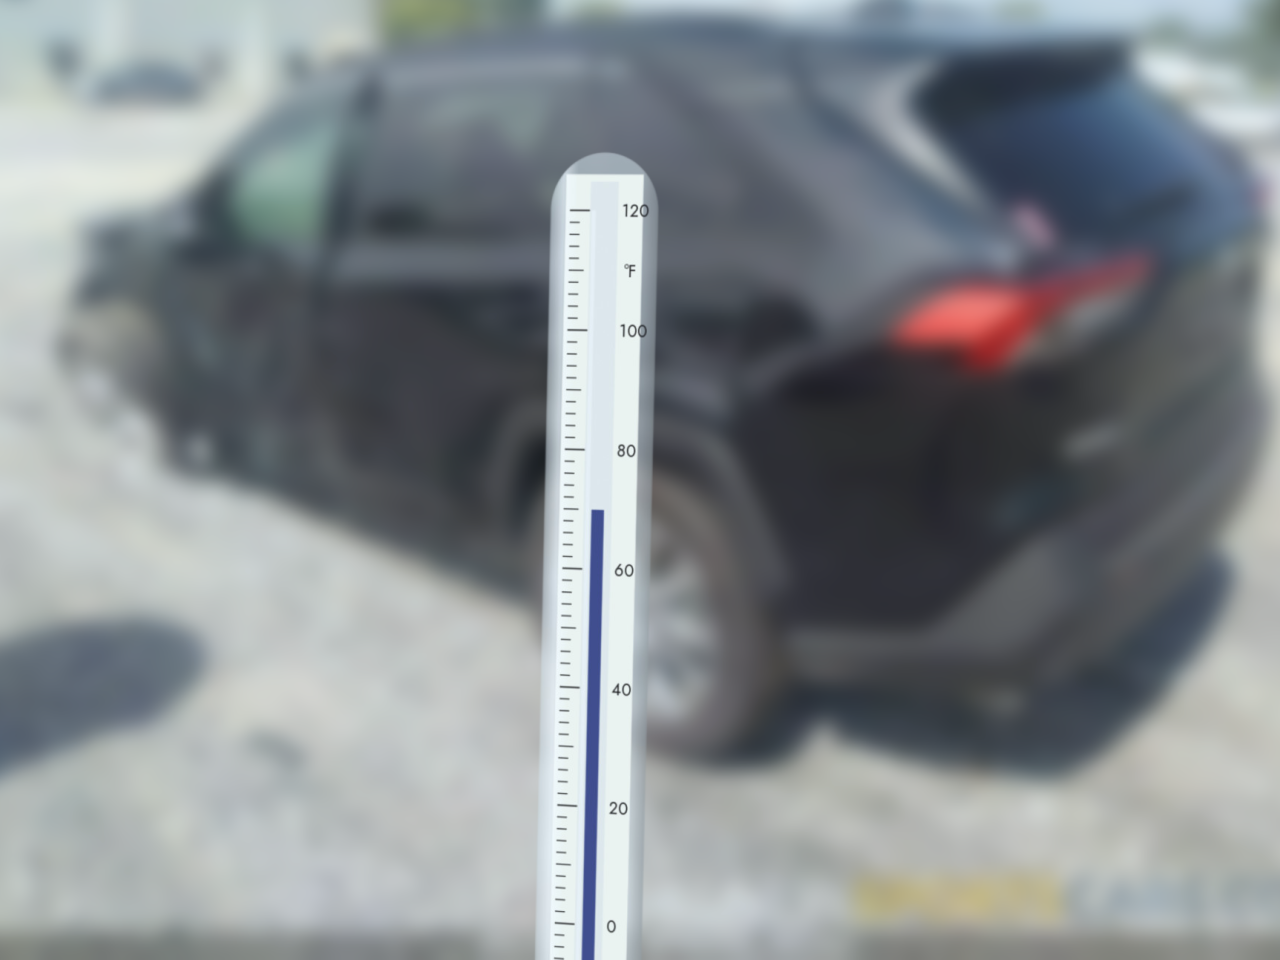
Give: 70 °F
